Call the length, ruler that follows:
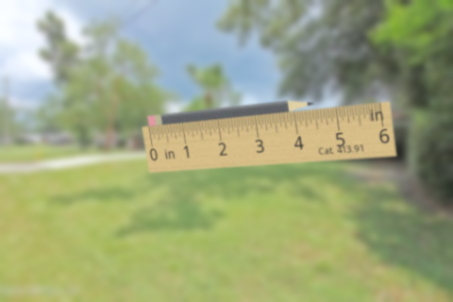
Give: 4.5 in
